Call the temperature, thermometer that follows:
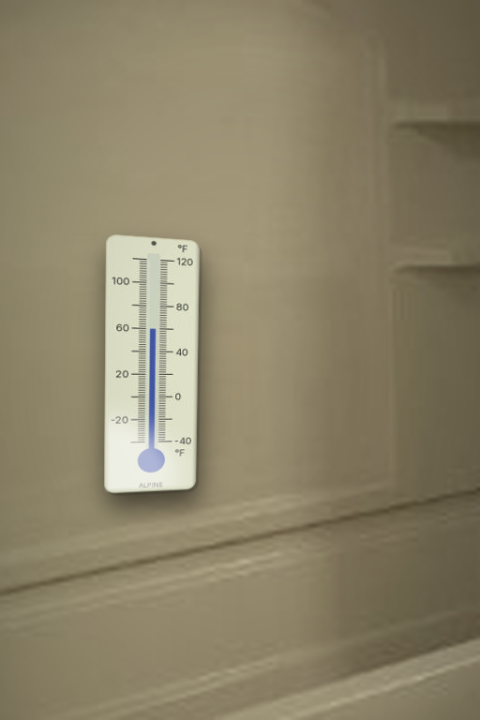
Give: 60 °F
